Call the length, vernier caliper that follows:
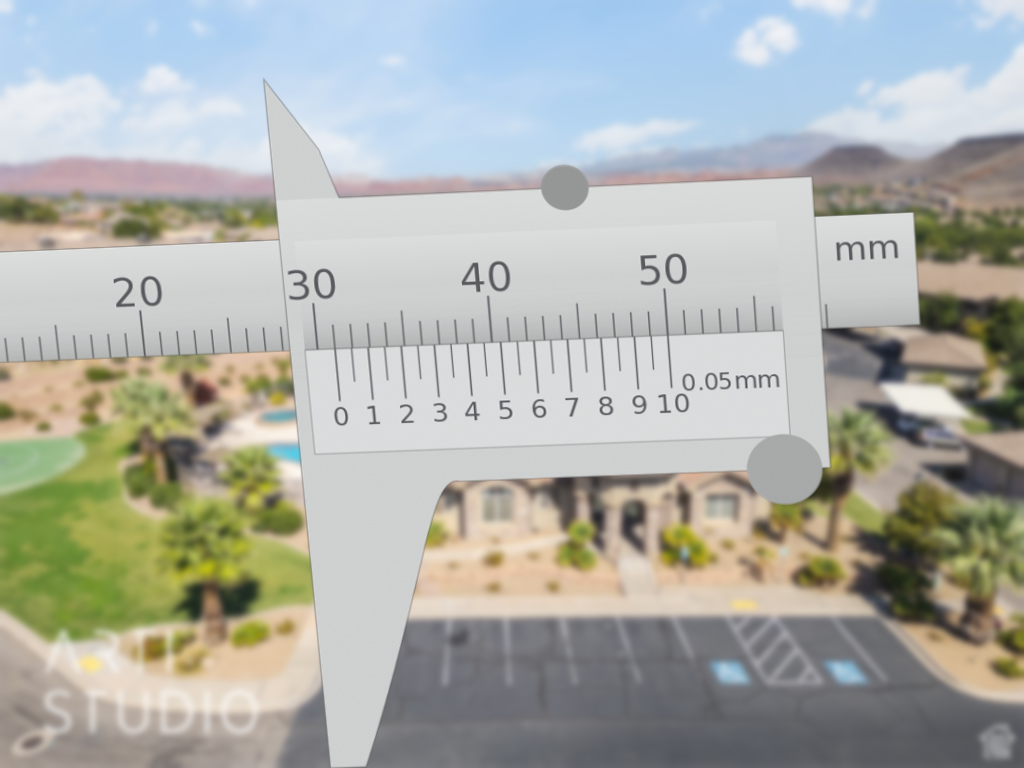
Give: 31.0 mm
